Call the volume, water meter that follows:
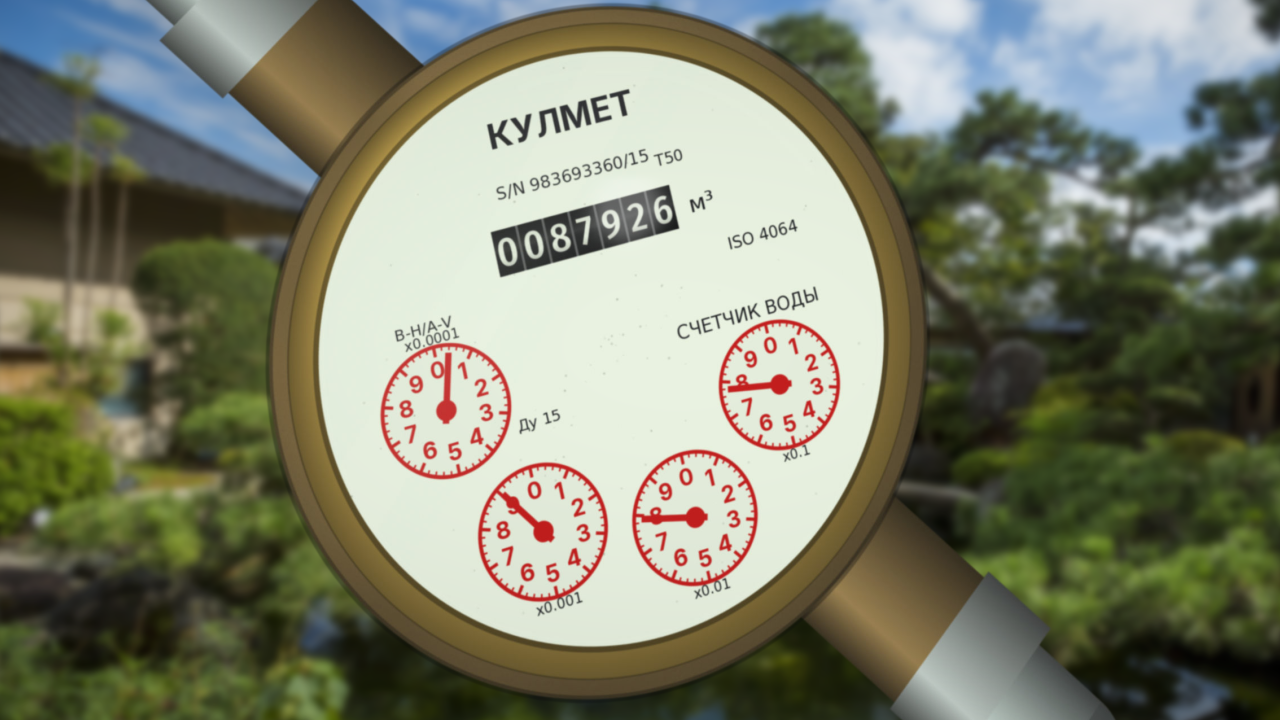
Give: 87926.7790 m³
